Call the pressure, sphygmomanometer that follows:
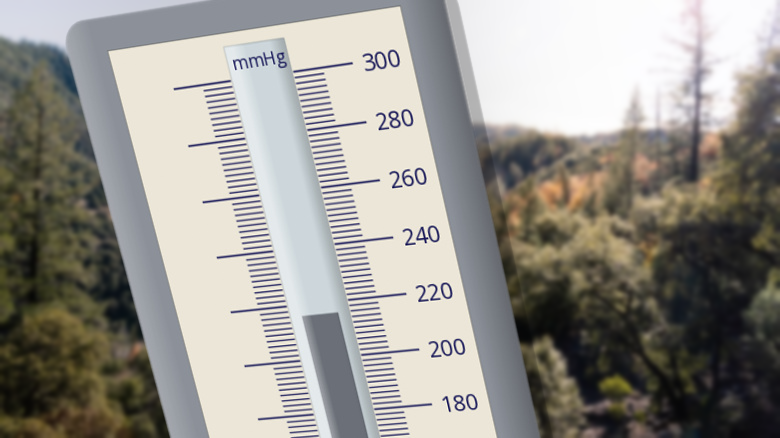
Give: 216 mmHg
